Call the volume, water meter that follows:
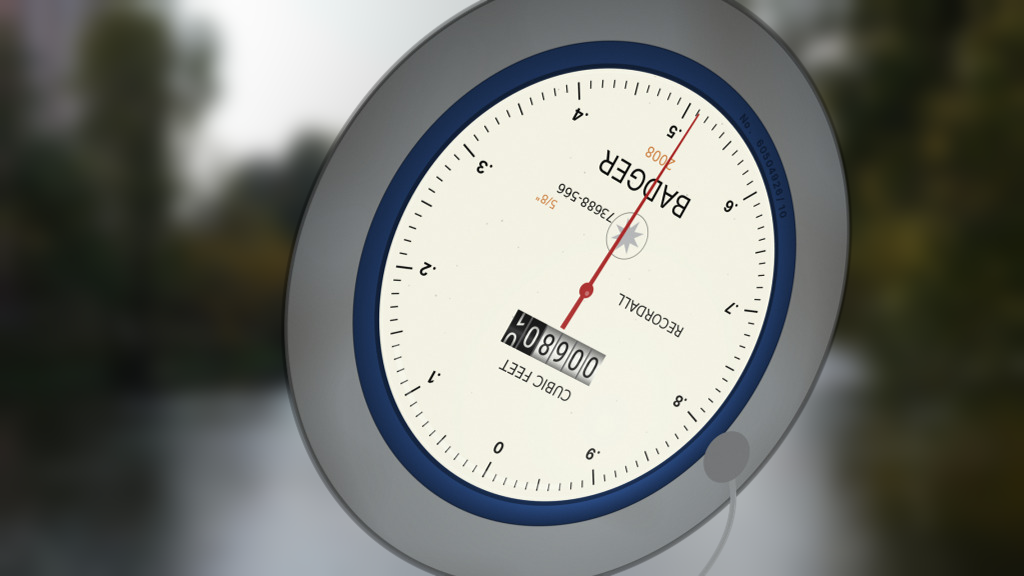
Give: 6800.51 ft³
